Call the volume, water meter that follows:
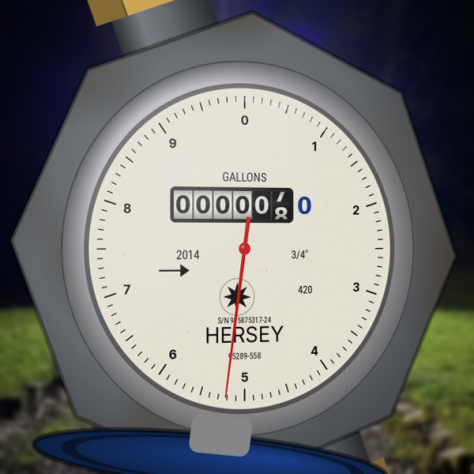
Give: 75.2 gal
